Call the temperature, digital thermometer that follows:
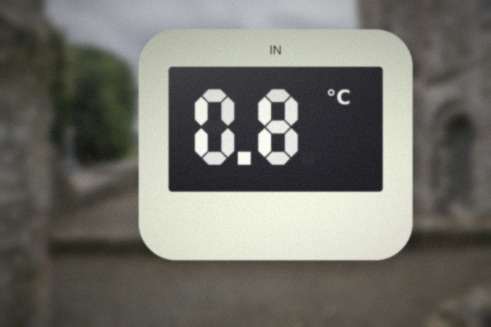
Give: 0.8 °C
